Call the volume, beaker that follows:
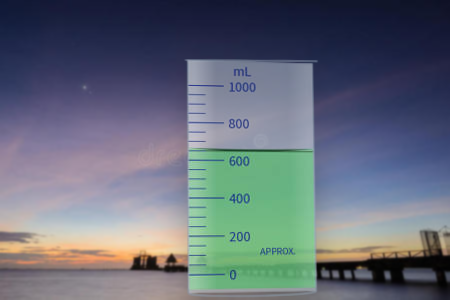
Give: 650 mL
